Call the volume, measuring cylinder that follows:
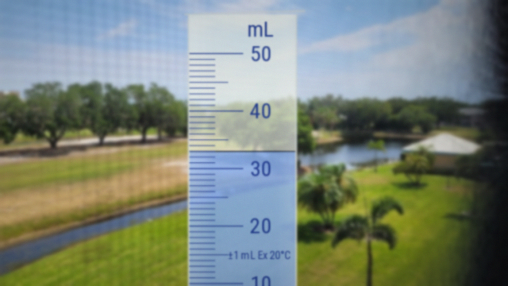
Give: 33 mL
